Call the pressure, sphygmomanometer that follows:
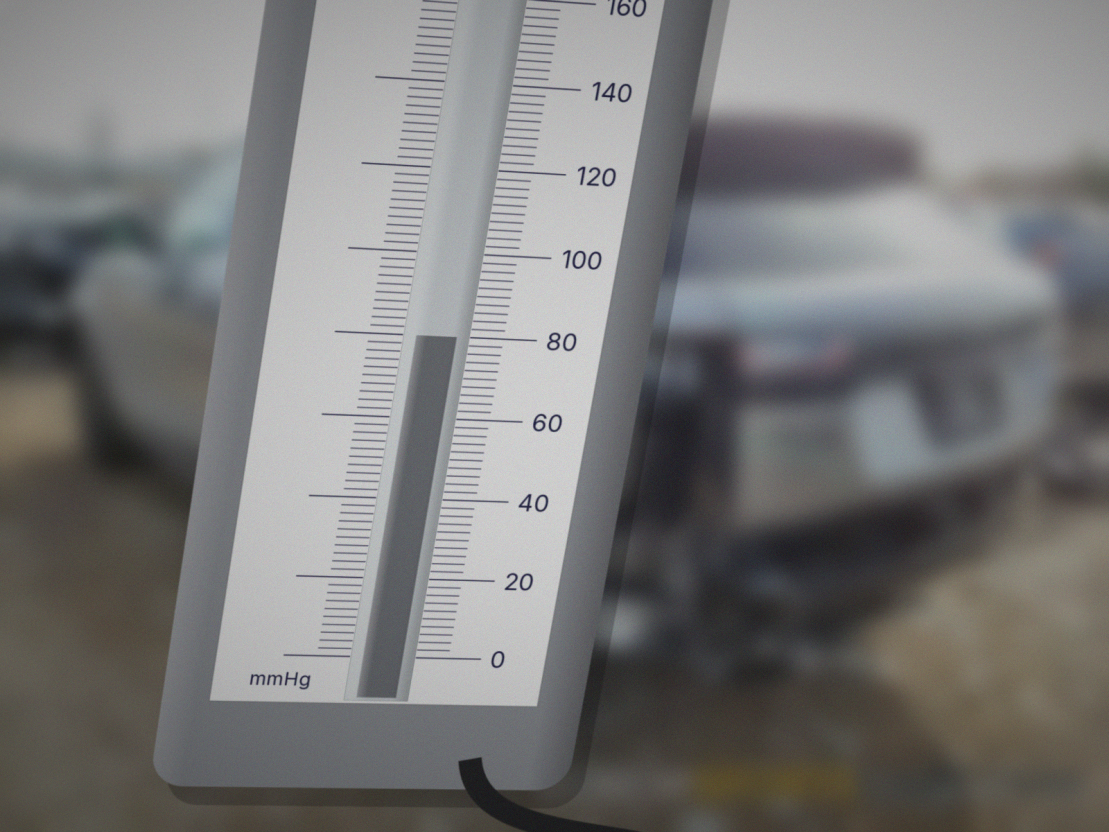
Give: 80 mmHg
